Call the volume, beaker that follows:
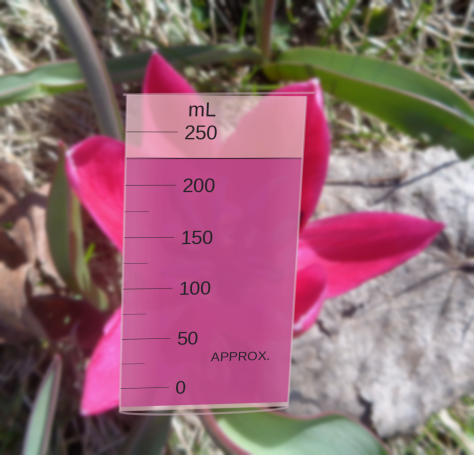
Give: 225 mL
